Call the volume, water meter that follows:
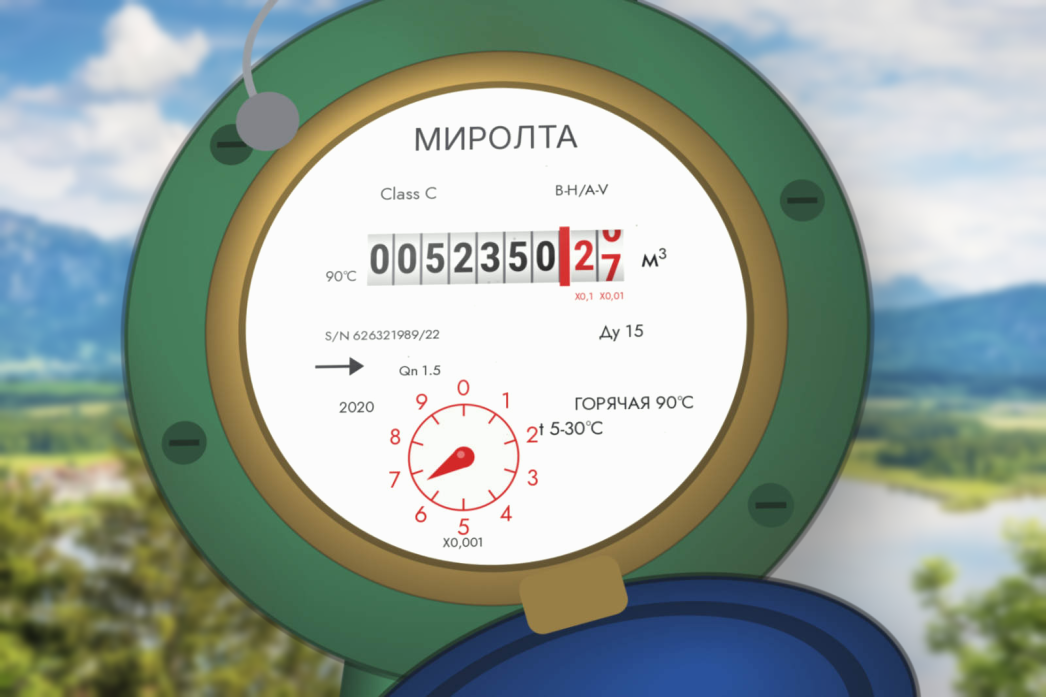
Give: 52350.266 m³
